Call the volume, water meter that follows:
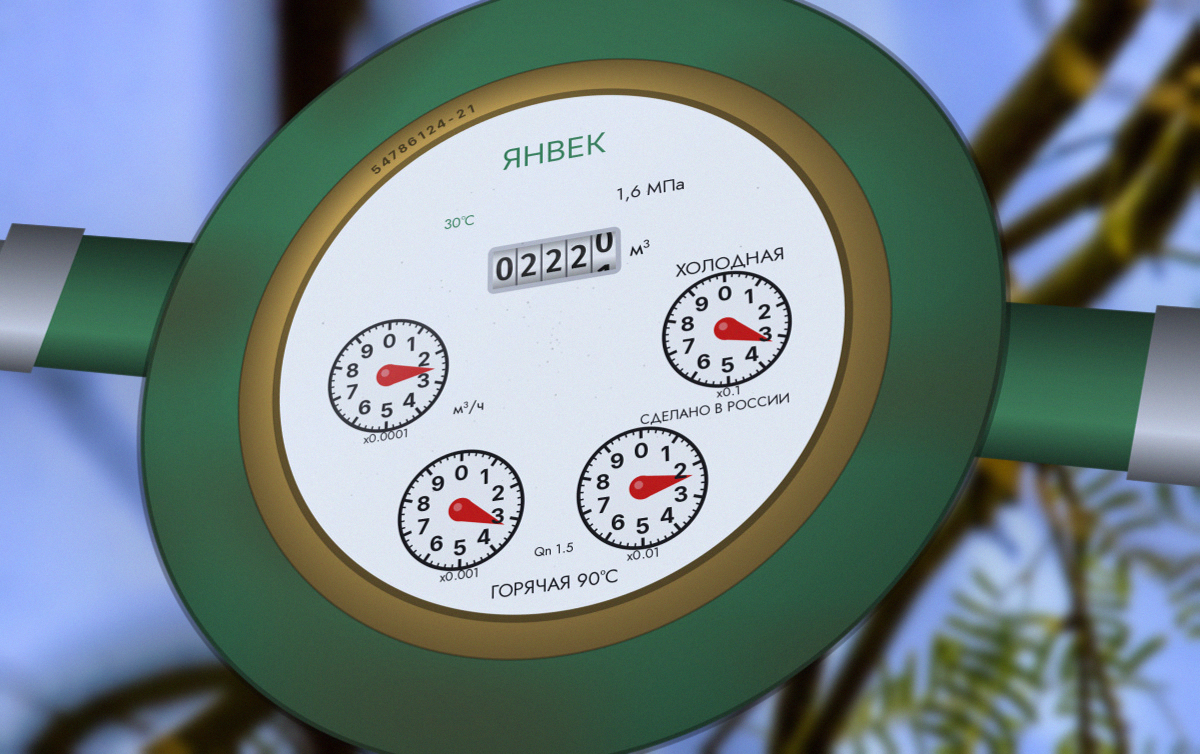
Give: 2220.3232 m³
